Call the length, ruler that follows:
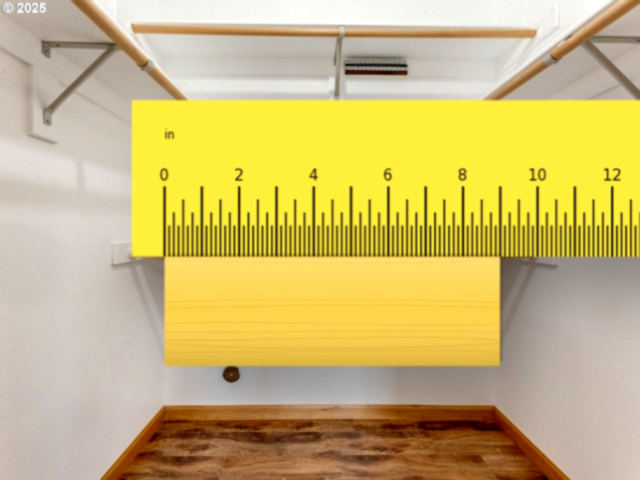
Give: 9 in
